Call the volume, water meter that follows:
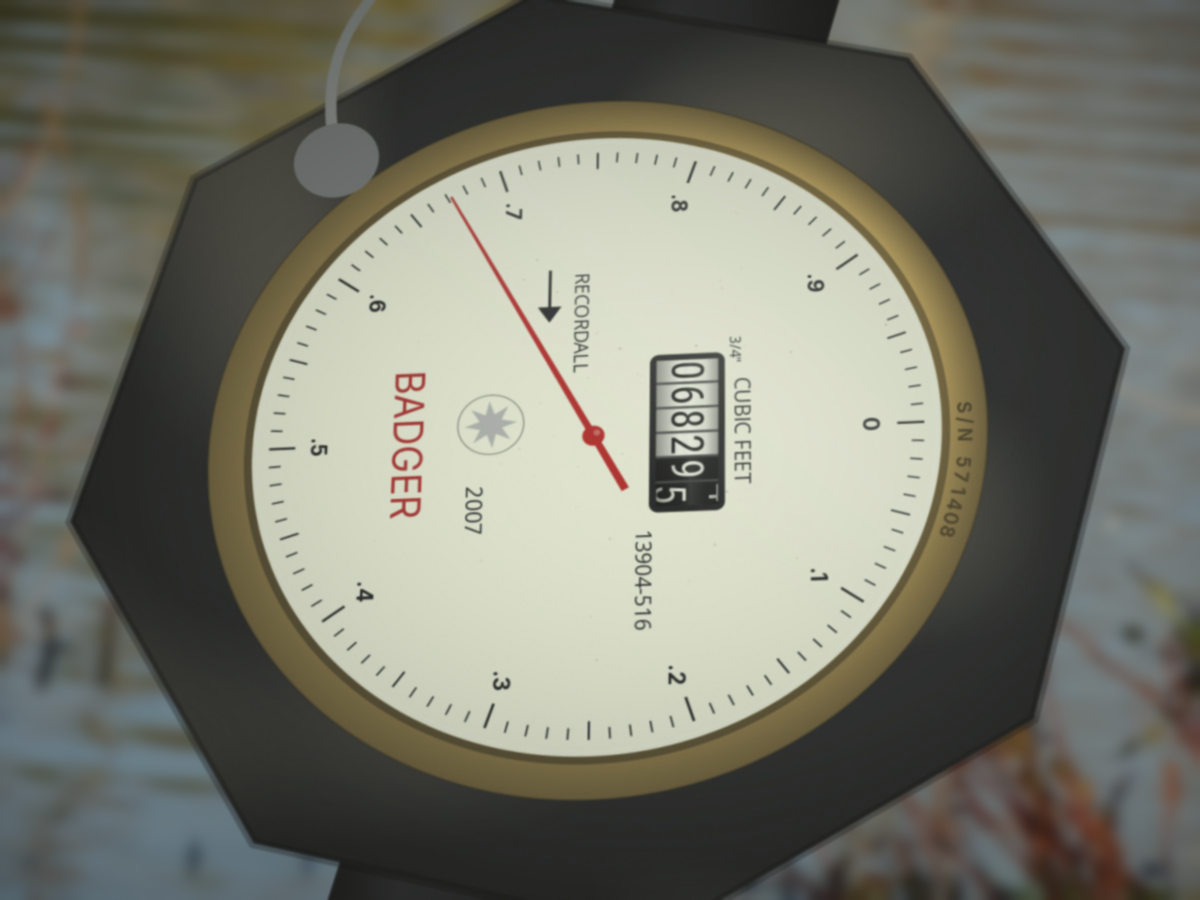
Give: 68294.67 ft³
